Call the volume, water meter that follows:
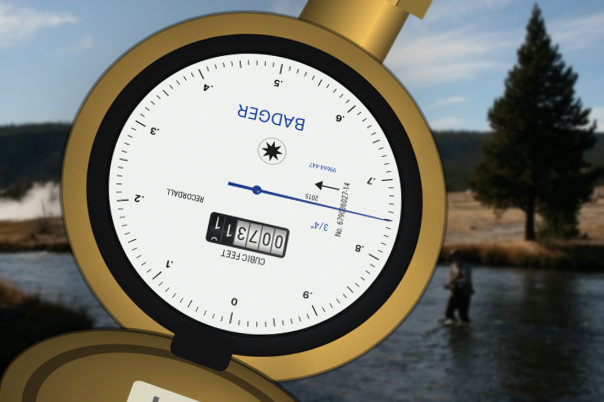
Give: 7310.75 ft³
